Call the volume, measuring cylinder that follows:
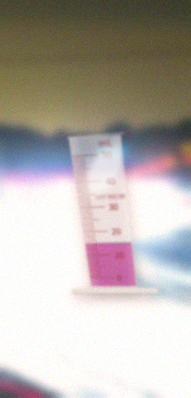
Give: 15 mL
